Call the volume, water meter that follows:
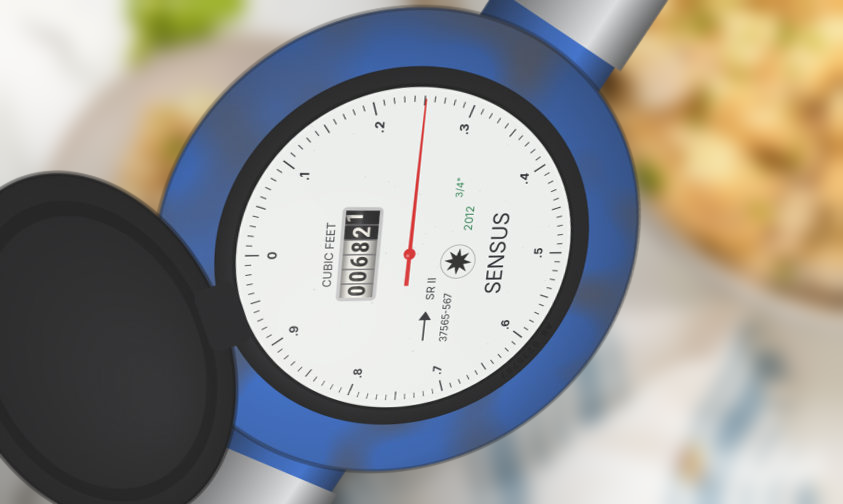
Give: 6821.25 ft³
